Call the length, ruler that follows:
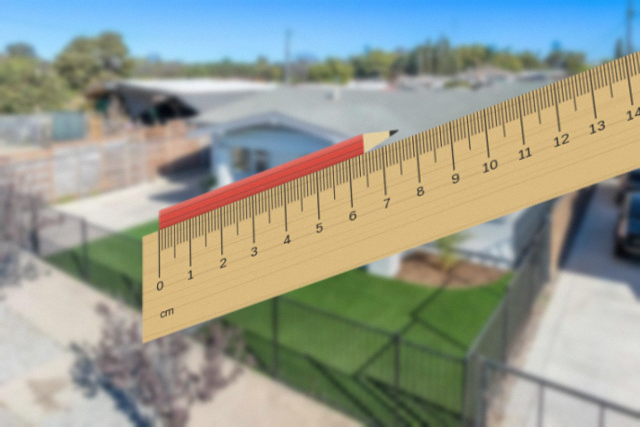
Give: 7.5 cm
